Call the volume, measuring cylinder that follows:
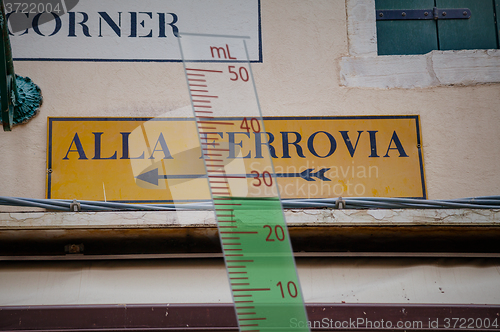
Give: 26 mL
